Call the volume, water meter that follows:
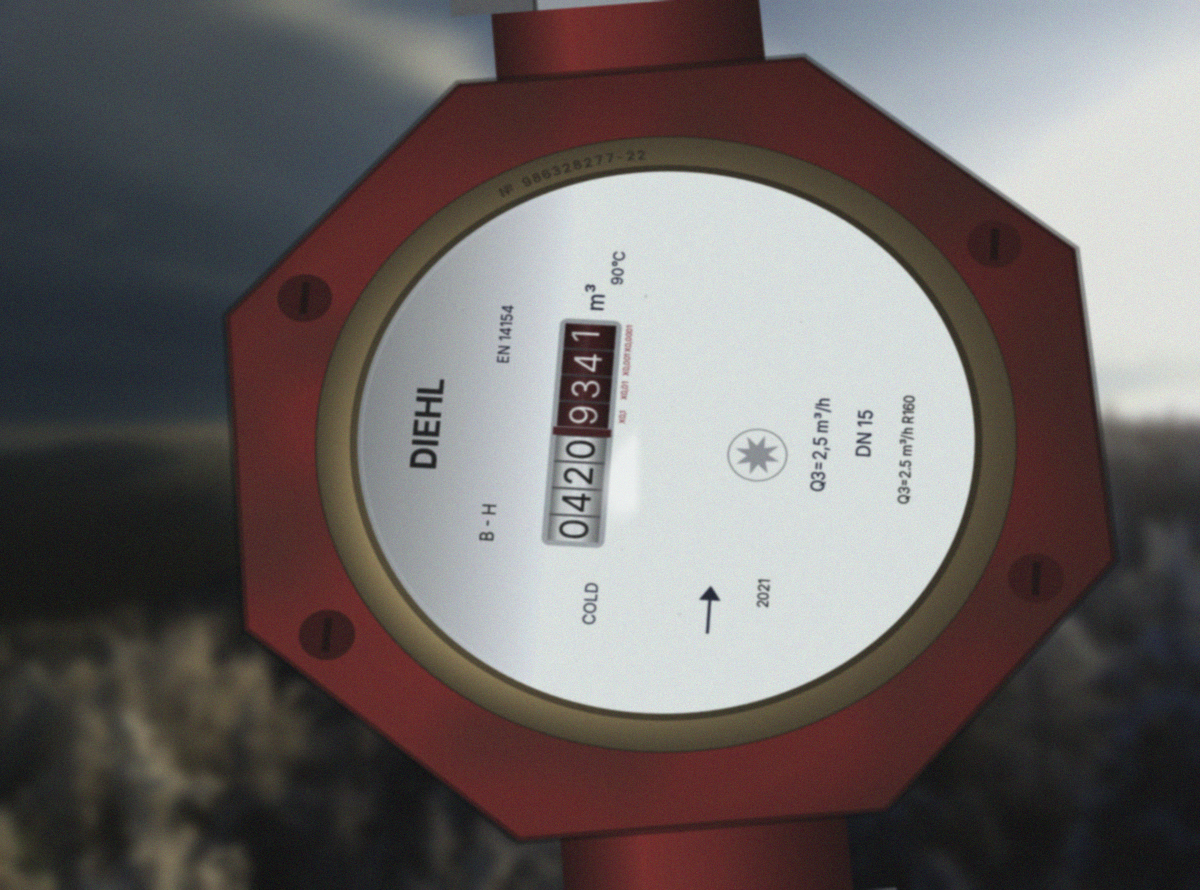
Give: 420.9341 m³
